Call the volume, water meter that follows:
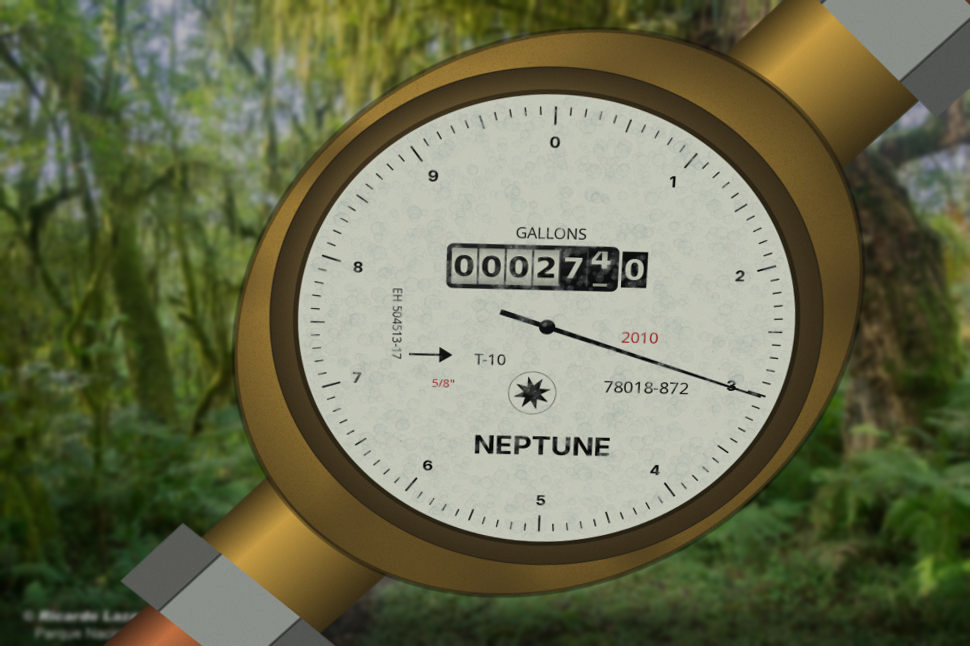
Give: 2743.0 gal
